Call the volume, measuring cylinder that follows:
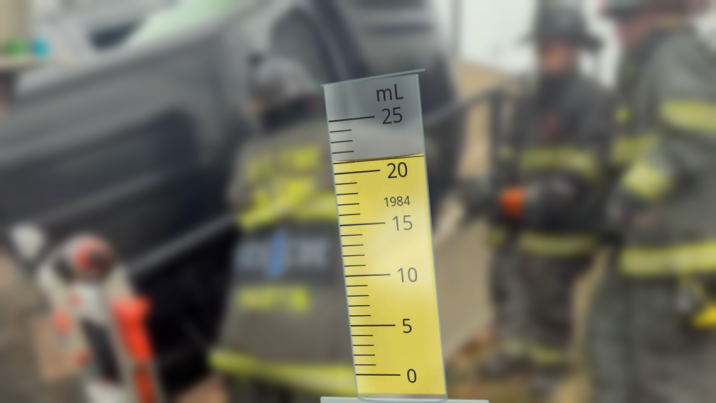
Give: 21 mL
